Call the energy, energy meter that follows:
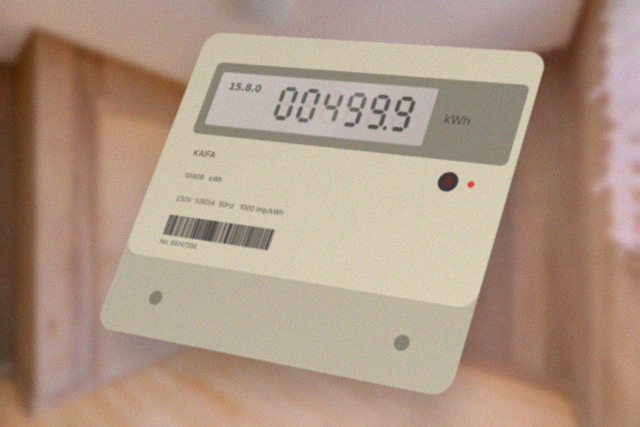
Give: 499.9 kWh
